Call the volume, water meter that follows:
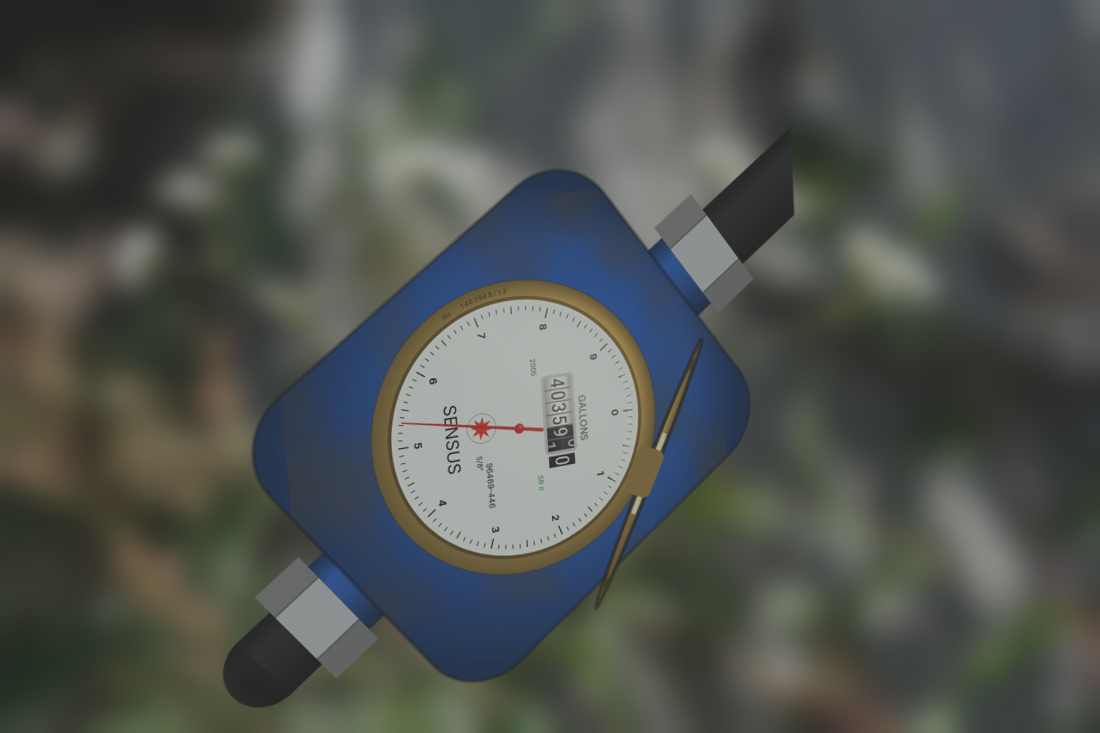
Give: 4035905.3 gal
